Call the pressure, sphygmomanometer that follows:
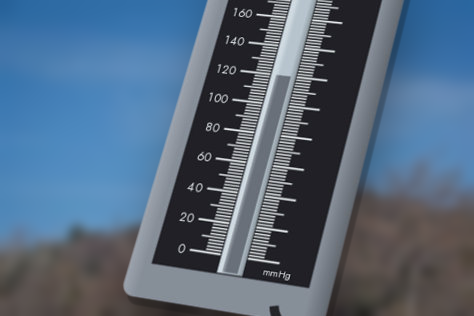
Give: 120 mmHg
